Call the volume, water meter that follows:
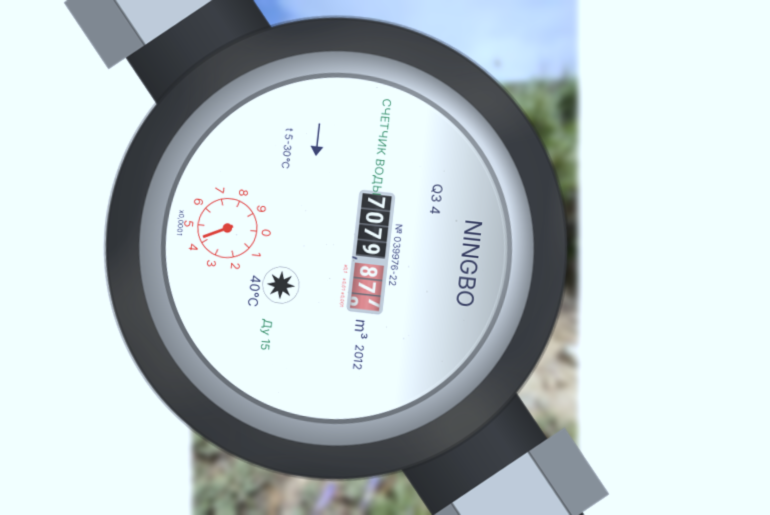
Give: 7079.8774 m³
